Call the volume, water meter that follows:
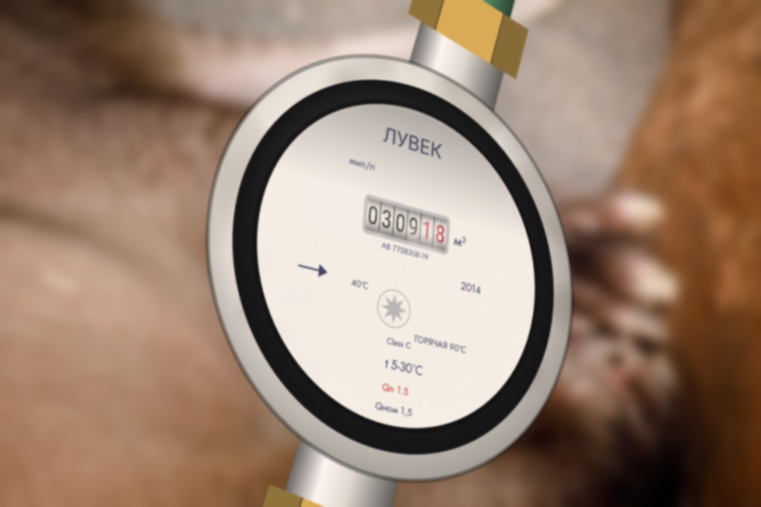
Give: 309.18 m³
